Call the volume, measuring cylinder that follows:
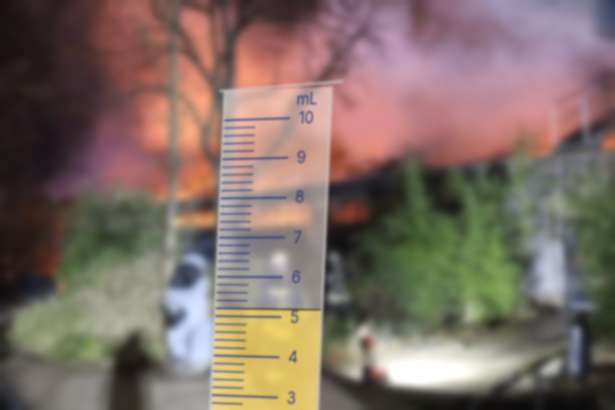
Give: 5.2 mL
